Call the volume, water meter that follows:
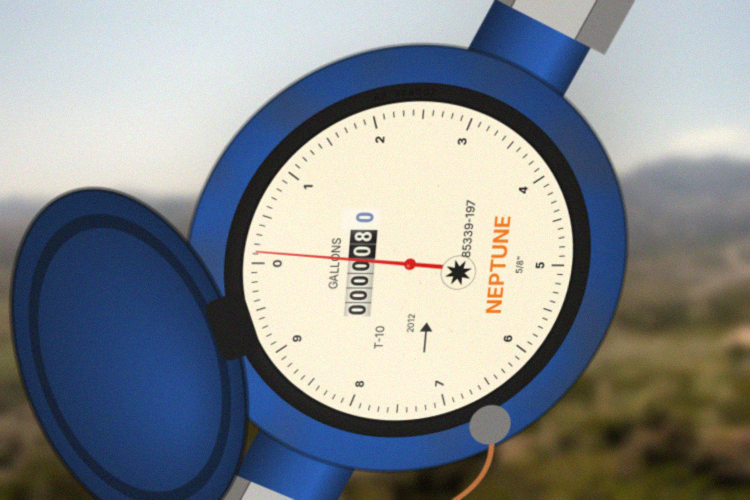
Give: 80.1 gal
